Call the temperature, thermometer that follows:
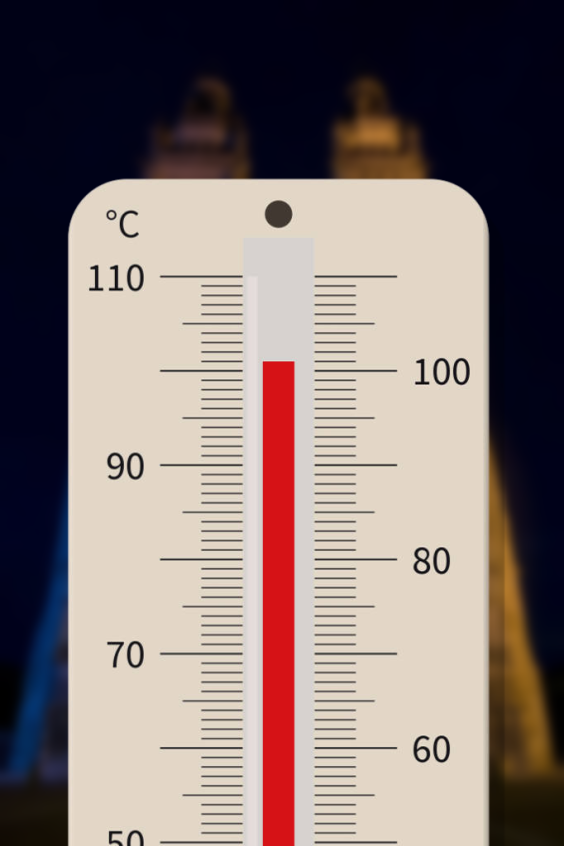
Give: 101 °C
